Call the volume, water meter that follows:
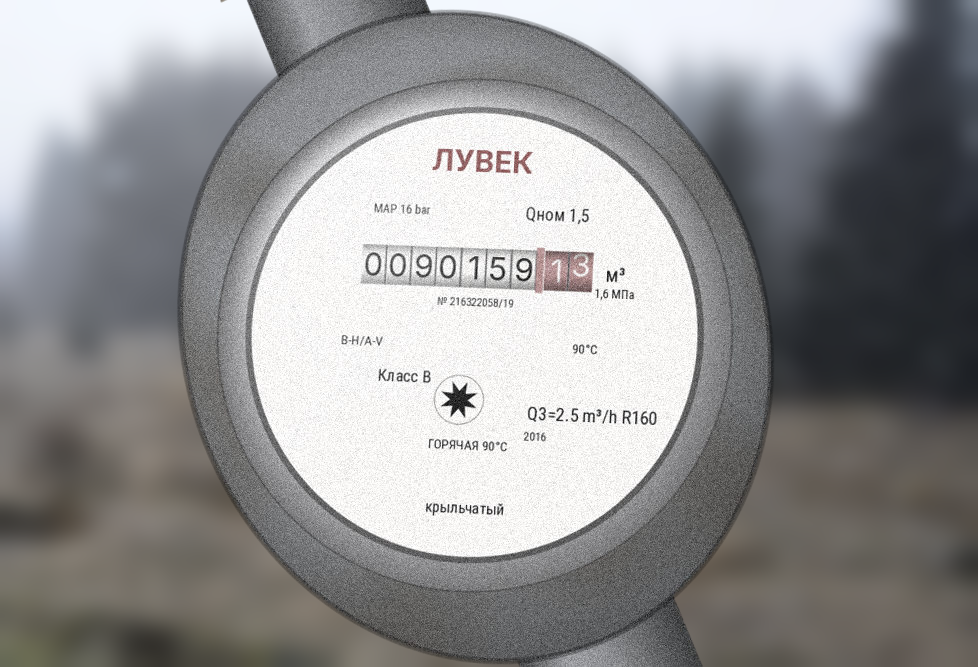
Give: 90159.13 m³
